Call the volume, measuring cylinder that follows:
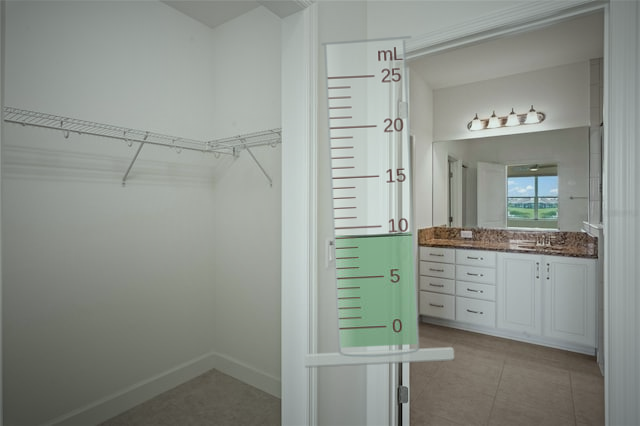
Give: 9 mL
